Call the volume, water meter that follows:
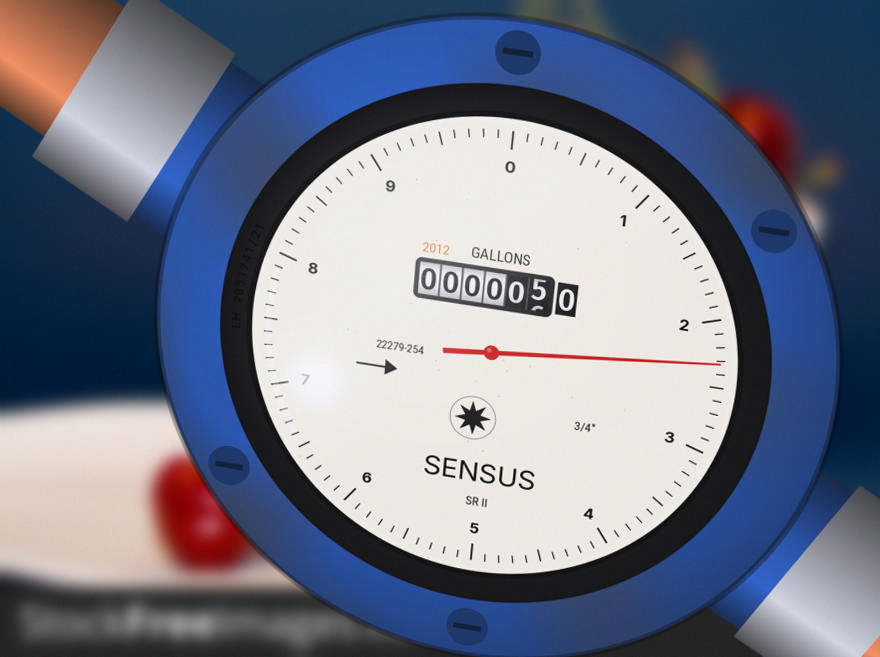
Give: 52.3 gal
